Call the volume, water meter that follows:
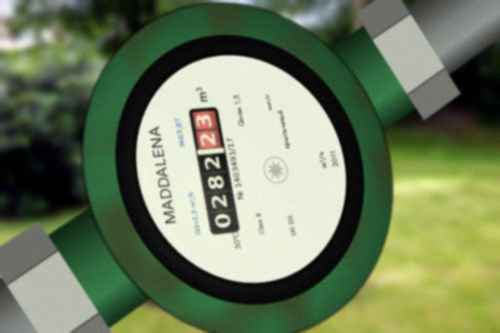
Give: 282.23 m³
